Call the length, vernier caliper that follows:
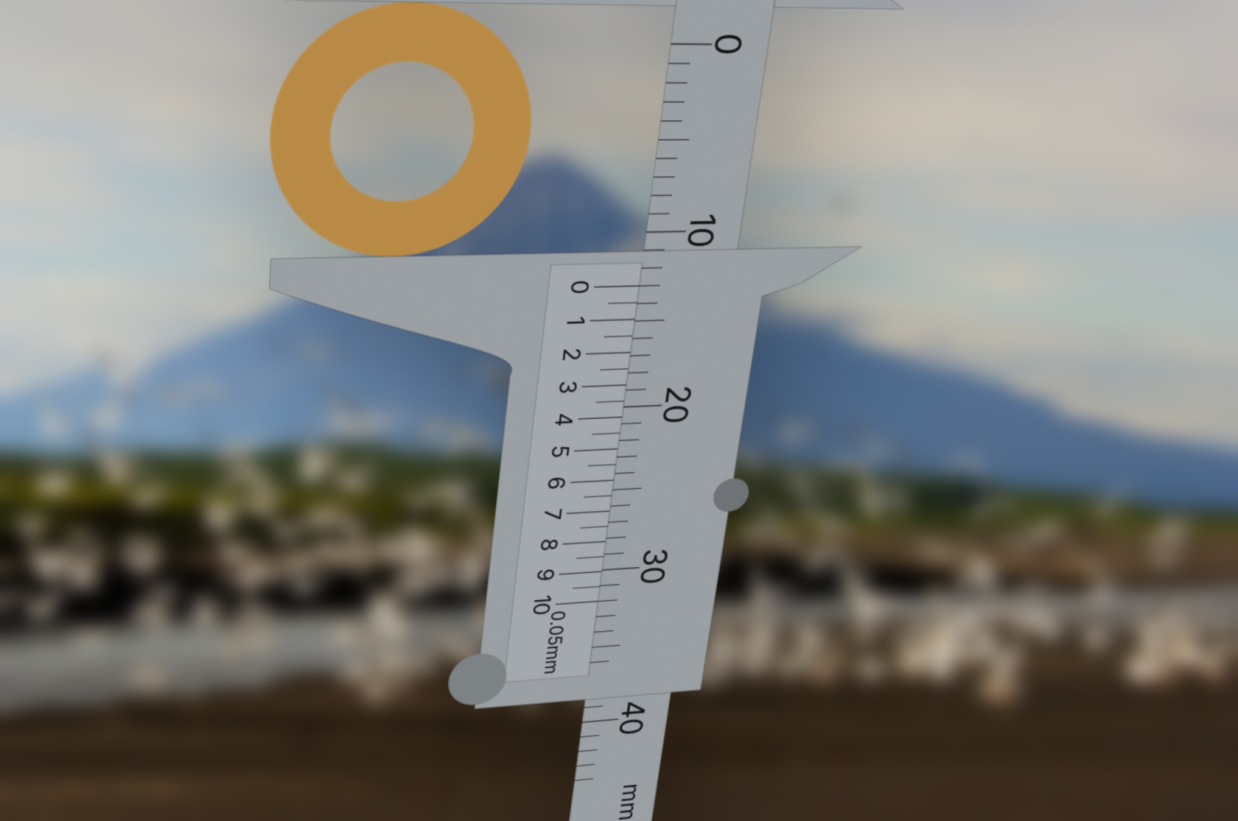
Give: 13.0 mm
